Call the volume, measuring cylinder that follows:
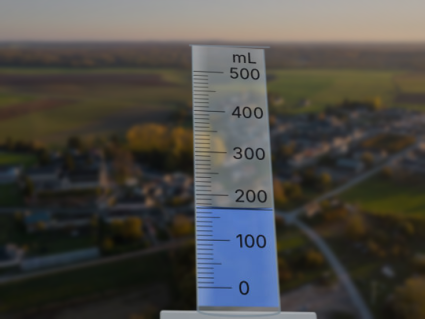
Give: 170 mL
